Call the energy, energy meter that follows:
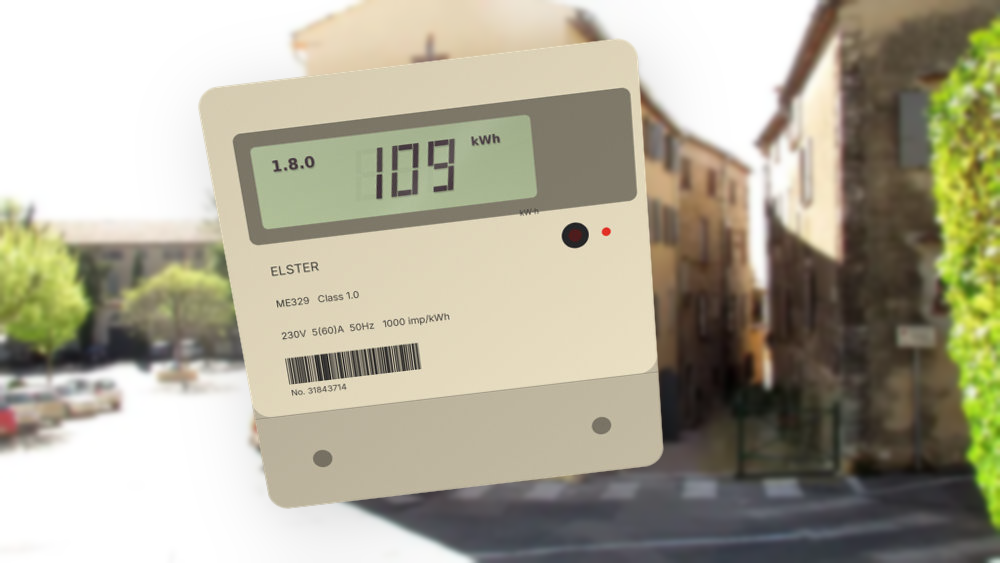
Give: 109 kWh
